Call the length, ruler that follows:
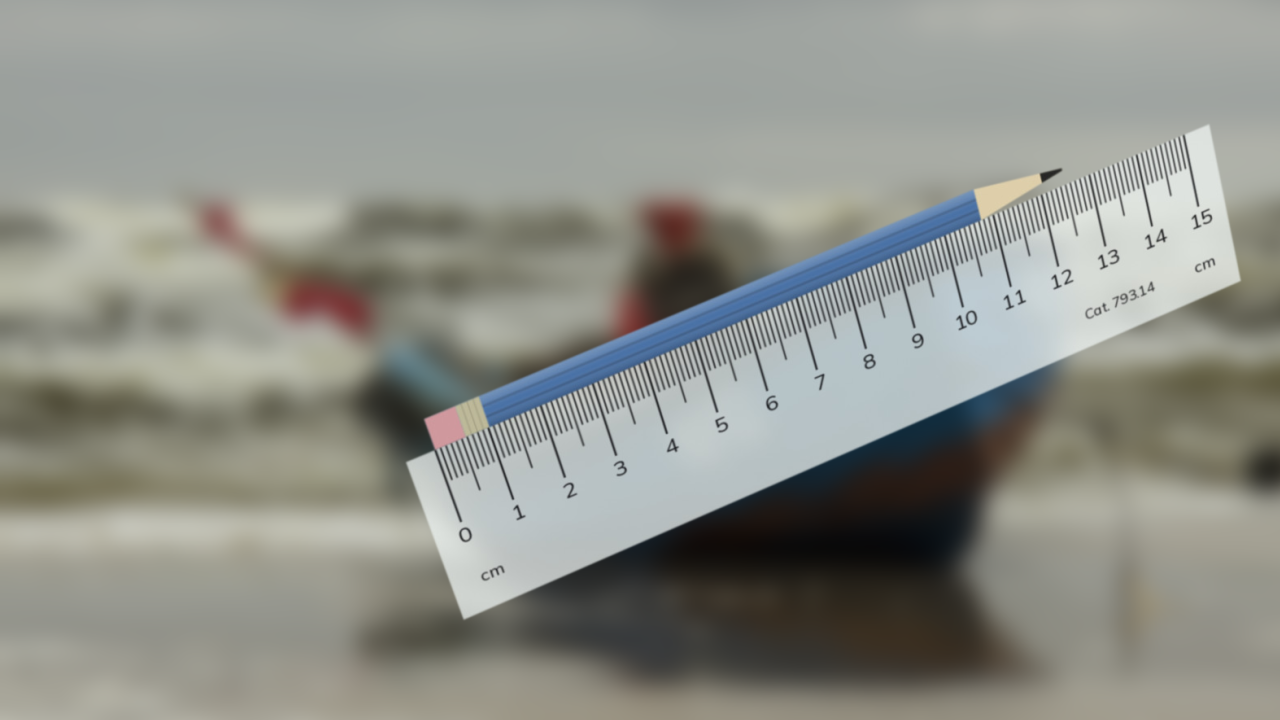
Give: 12.5 cm
